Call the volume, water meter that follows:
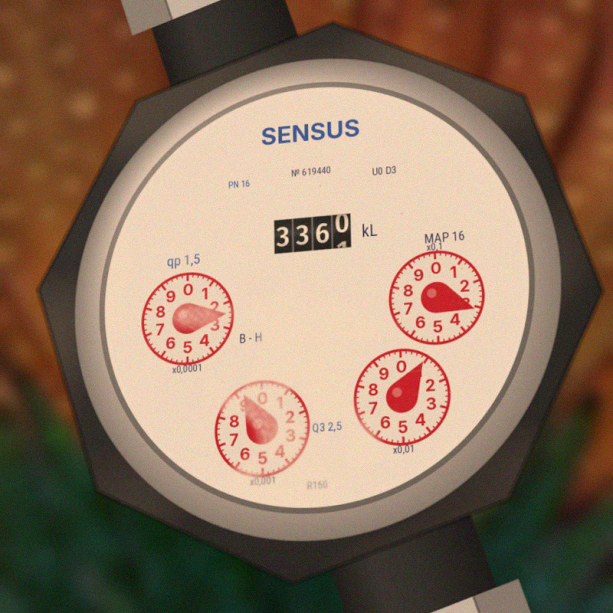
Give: 3360.3092 kL
